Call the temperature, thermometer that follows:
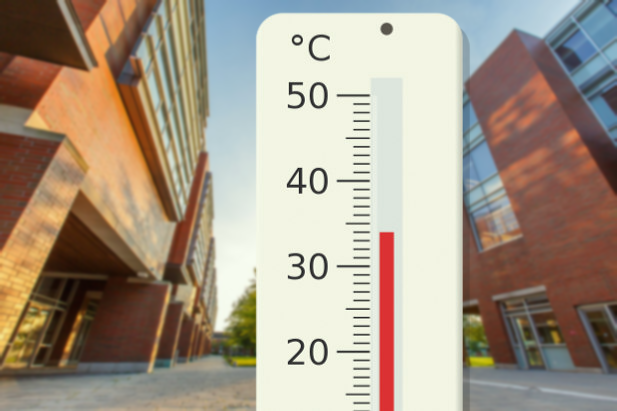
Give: 34 °C
